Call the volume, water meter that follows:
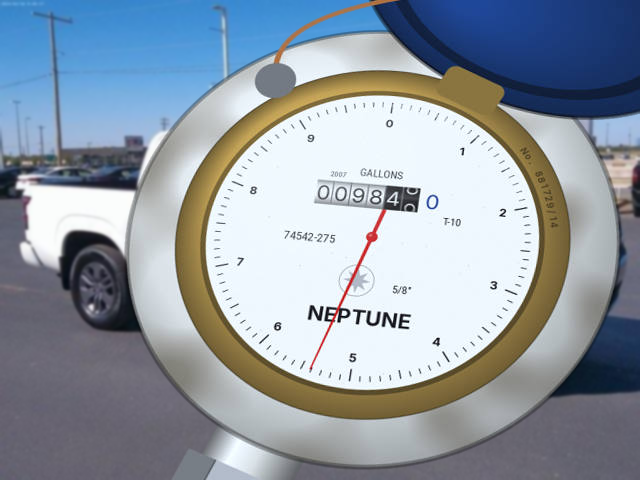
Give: 98485.4 gal
